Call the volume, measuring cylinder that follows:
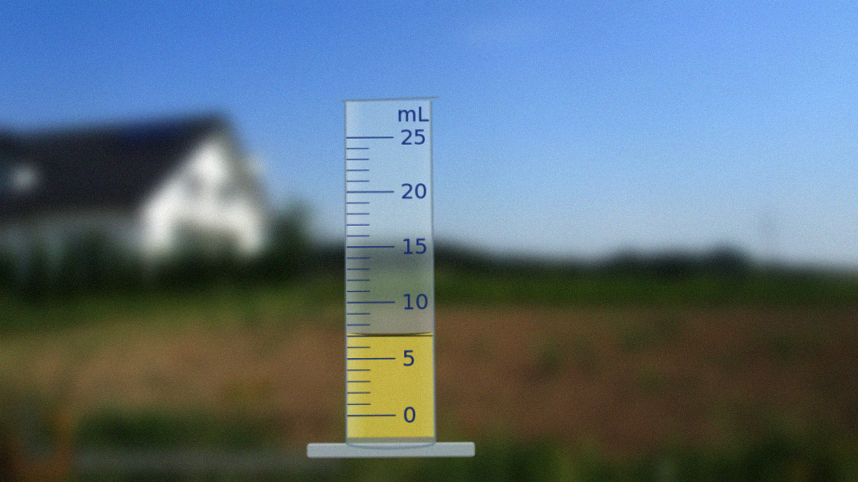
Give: 7 mL
